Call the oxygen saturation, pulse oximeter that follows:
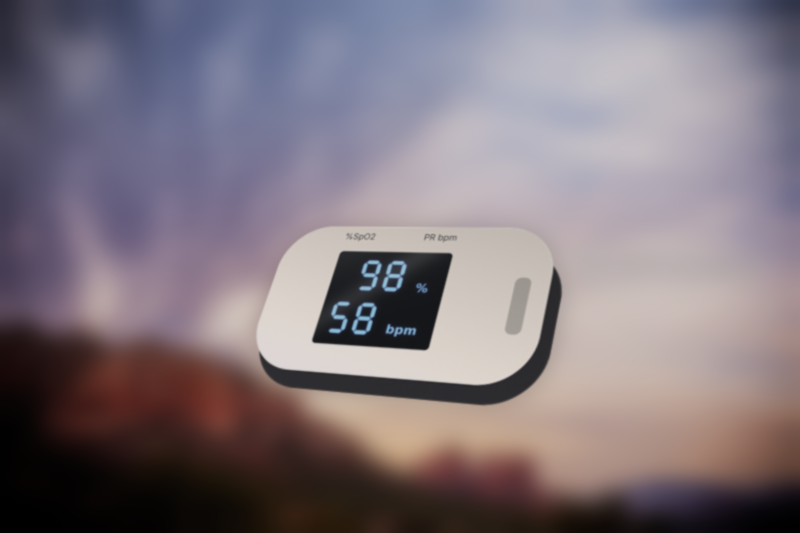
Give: 98 %
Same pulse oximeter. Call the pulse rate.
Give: 58 bpm
